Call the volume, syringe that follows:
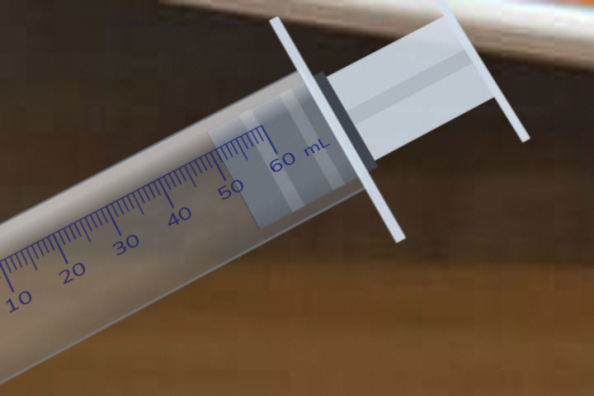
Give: 51 mL
